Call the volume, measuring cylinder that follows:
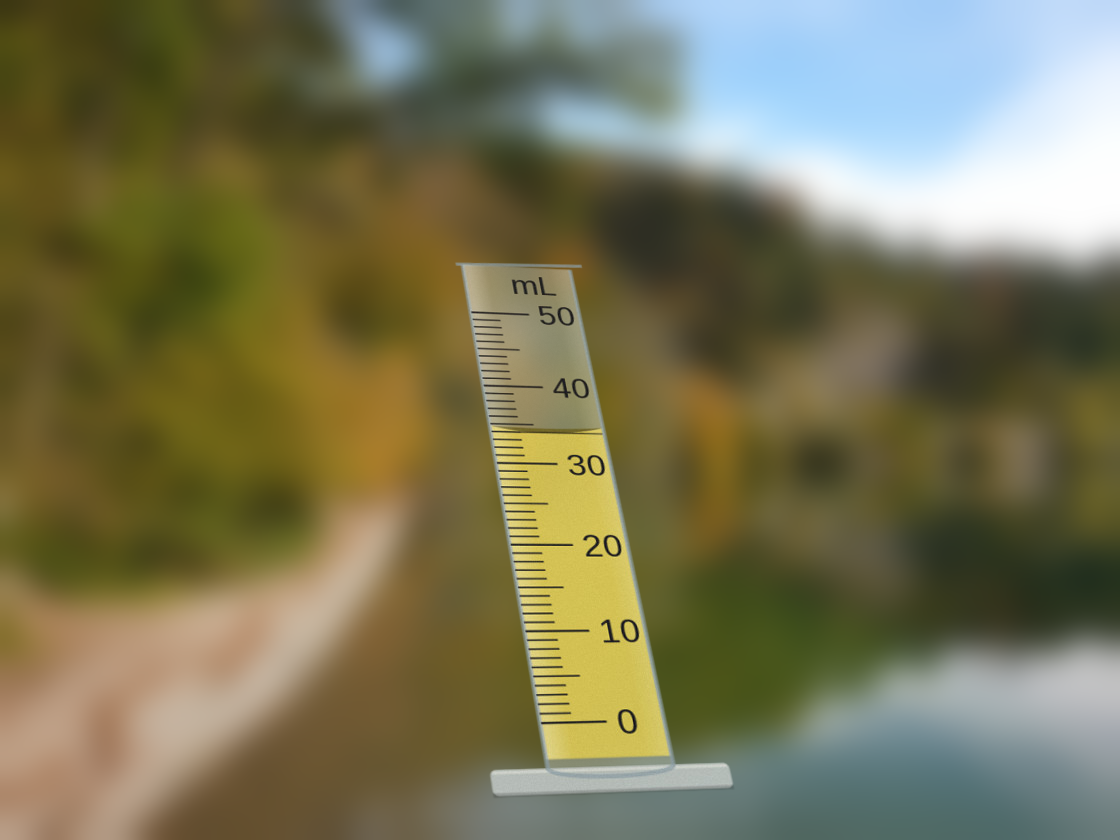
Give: 34 mL
